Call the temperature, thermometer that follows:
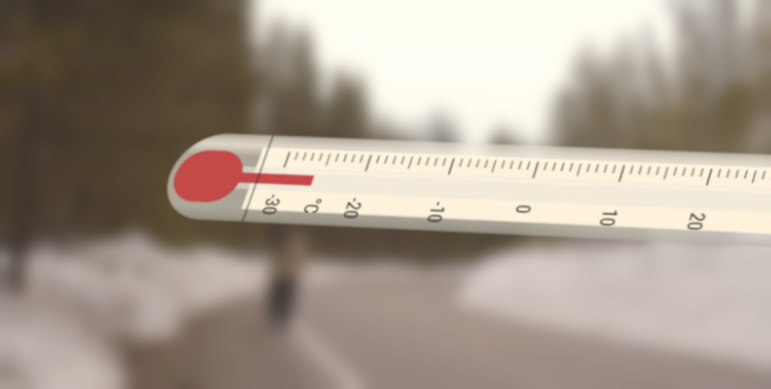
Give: -26 °C
